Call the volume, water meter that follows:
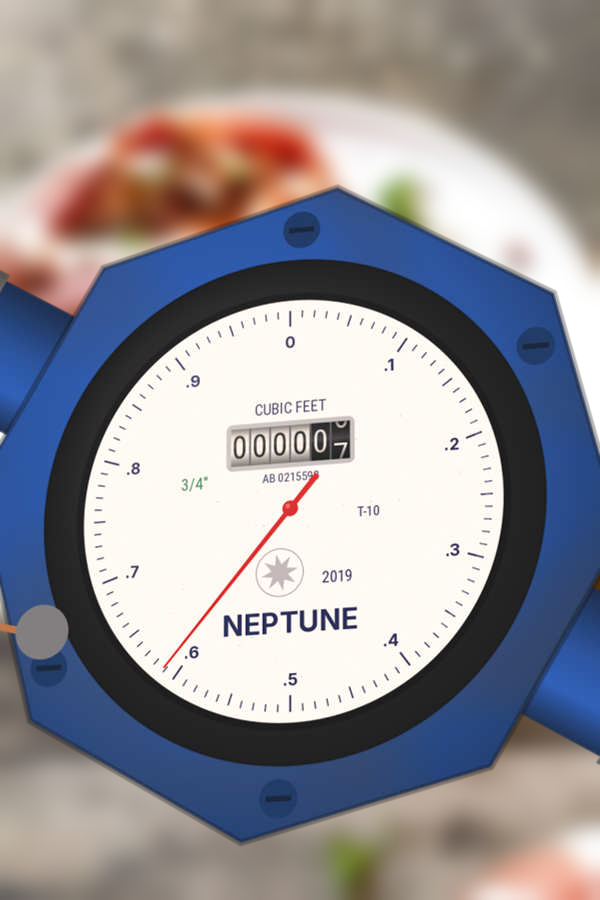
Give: 6.61 ft³
